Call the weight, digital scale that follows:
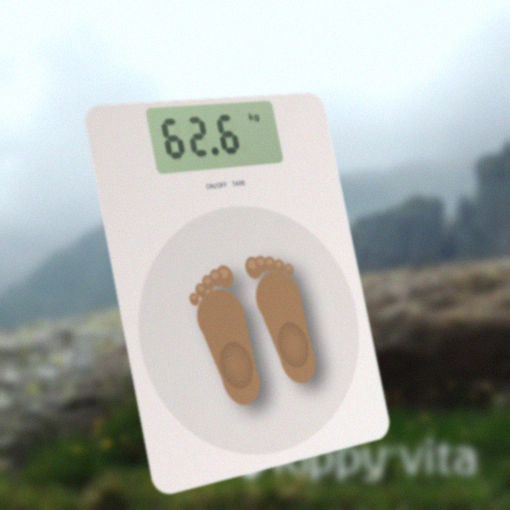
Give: 62.6 kg
